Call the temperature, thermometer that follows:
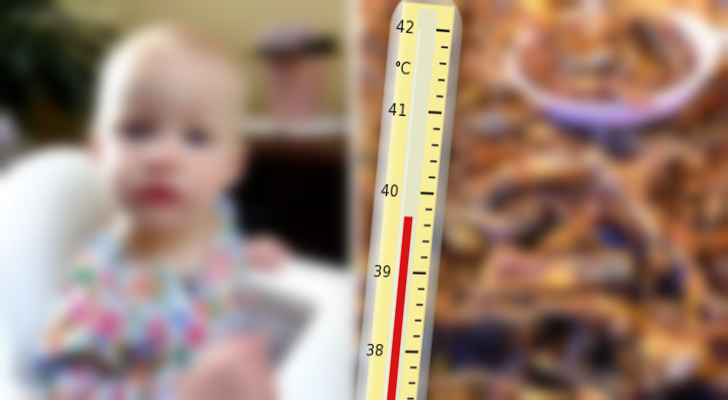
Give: 39.7 °C
